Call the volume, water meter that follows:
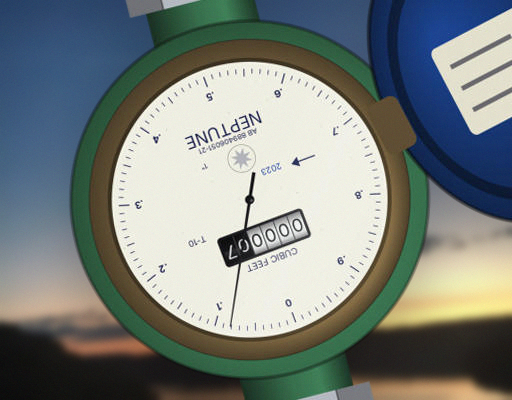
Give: 7.08 ft³
